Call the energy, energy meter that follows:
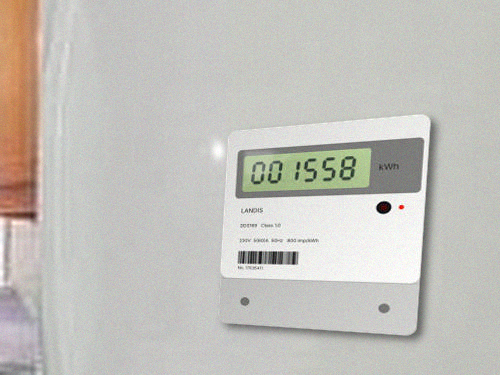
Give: 1558 kWh
